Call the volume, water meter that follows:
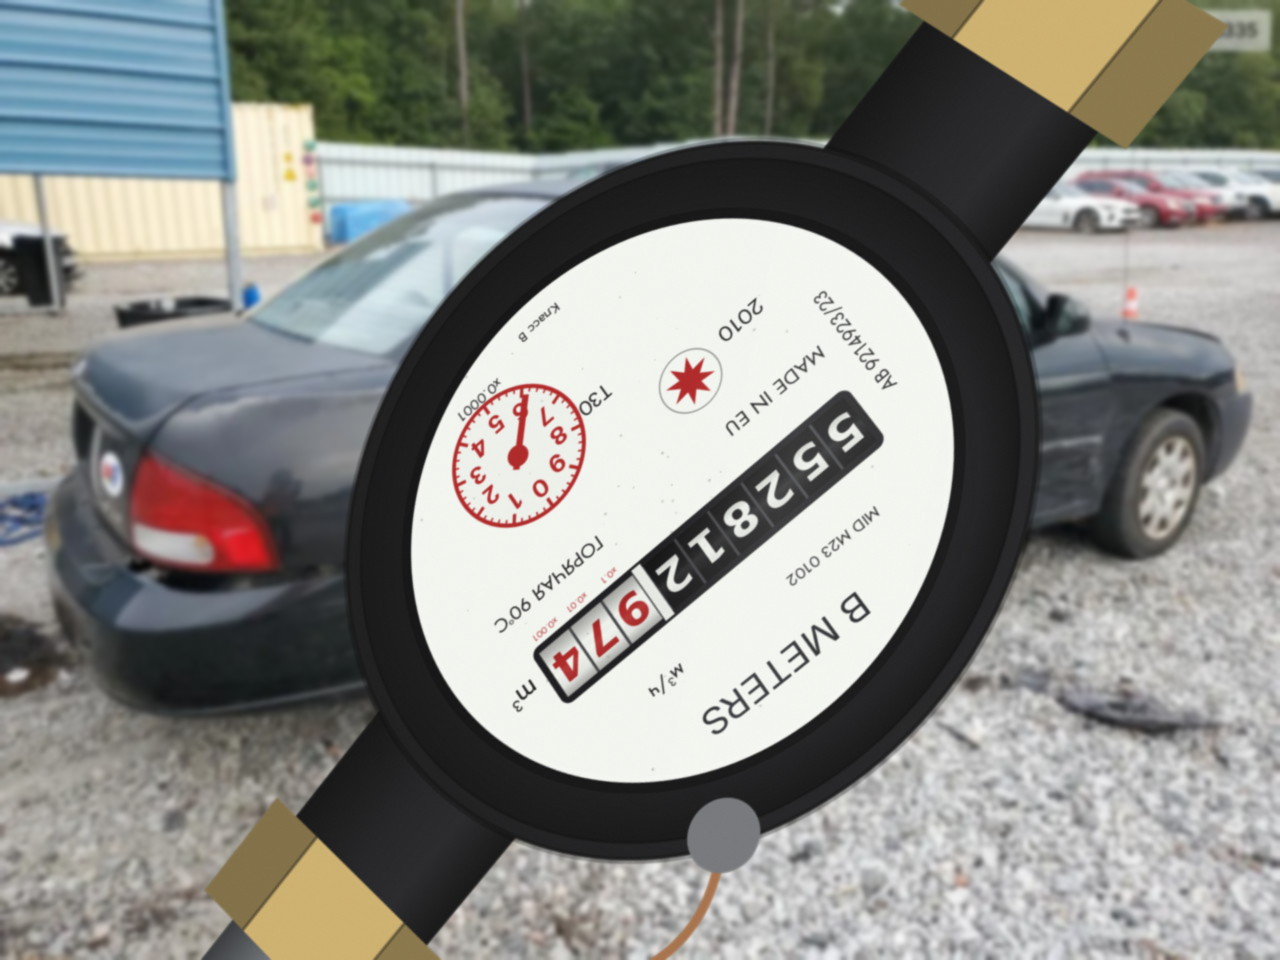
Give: 552812.9746 m³
